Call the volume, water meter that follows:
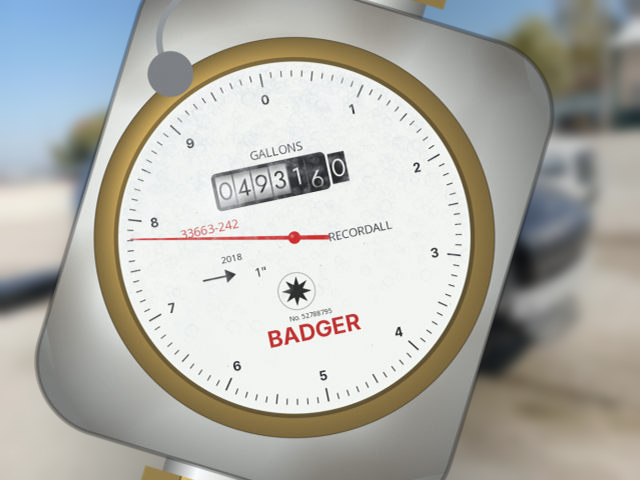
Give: 493157.8 gal
